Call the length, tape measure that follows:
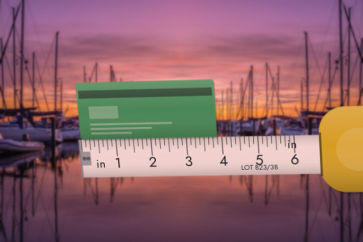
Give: 3.875 in
